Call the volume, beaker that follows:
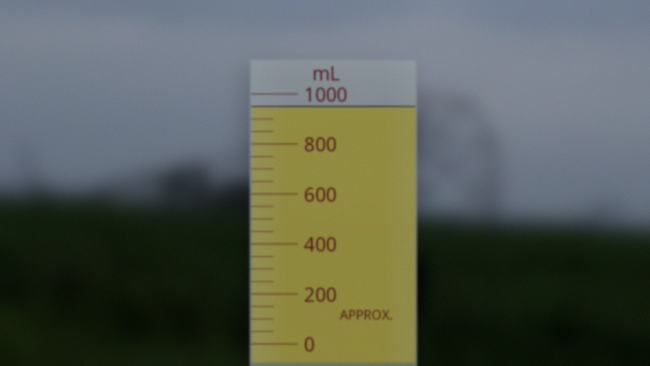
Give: 950 mL
